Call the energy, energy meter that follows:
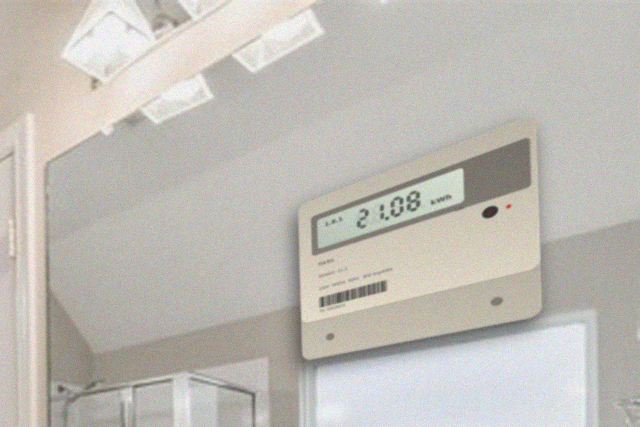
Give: 21.08 kWh
